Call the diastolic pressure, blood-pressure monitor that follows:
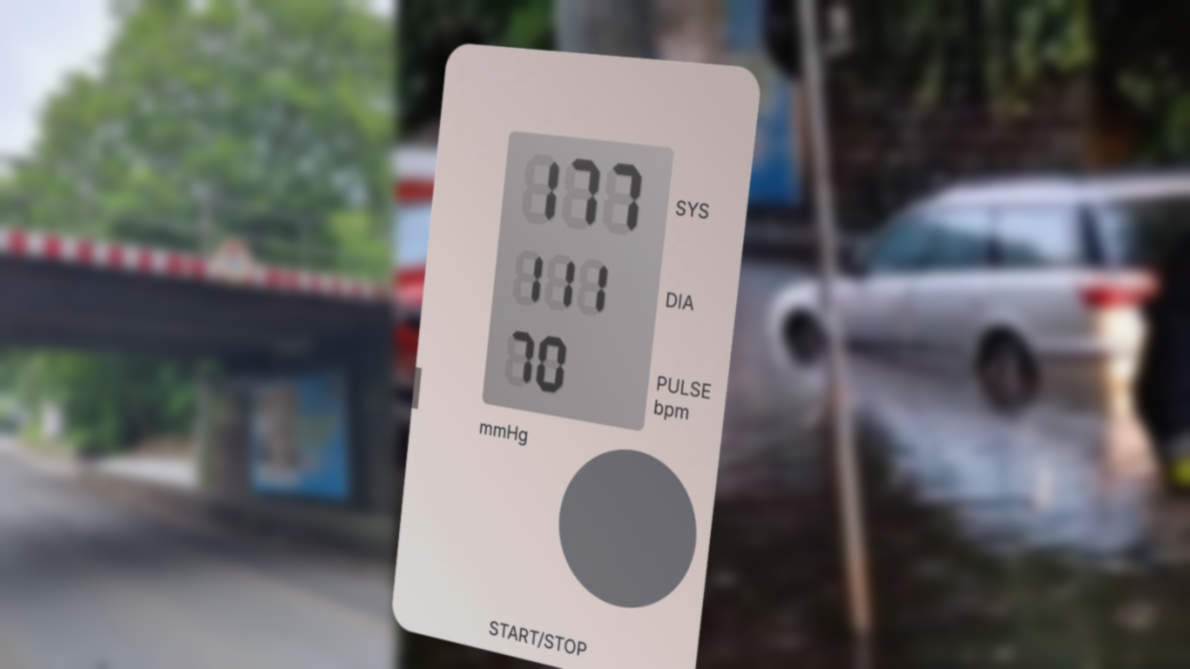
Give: 111 mmHg
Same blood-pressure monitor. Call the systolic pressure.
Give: 177 mmHg
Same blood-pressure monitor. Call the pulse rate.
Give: 70 bpm
